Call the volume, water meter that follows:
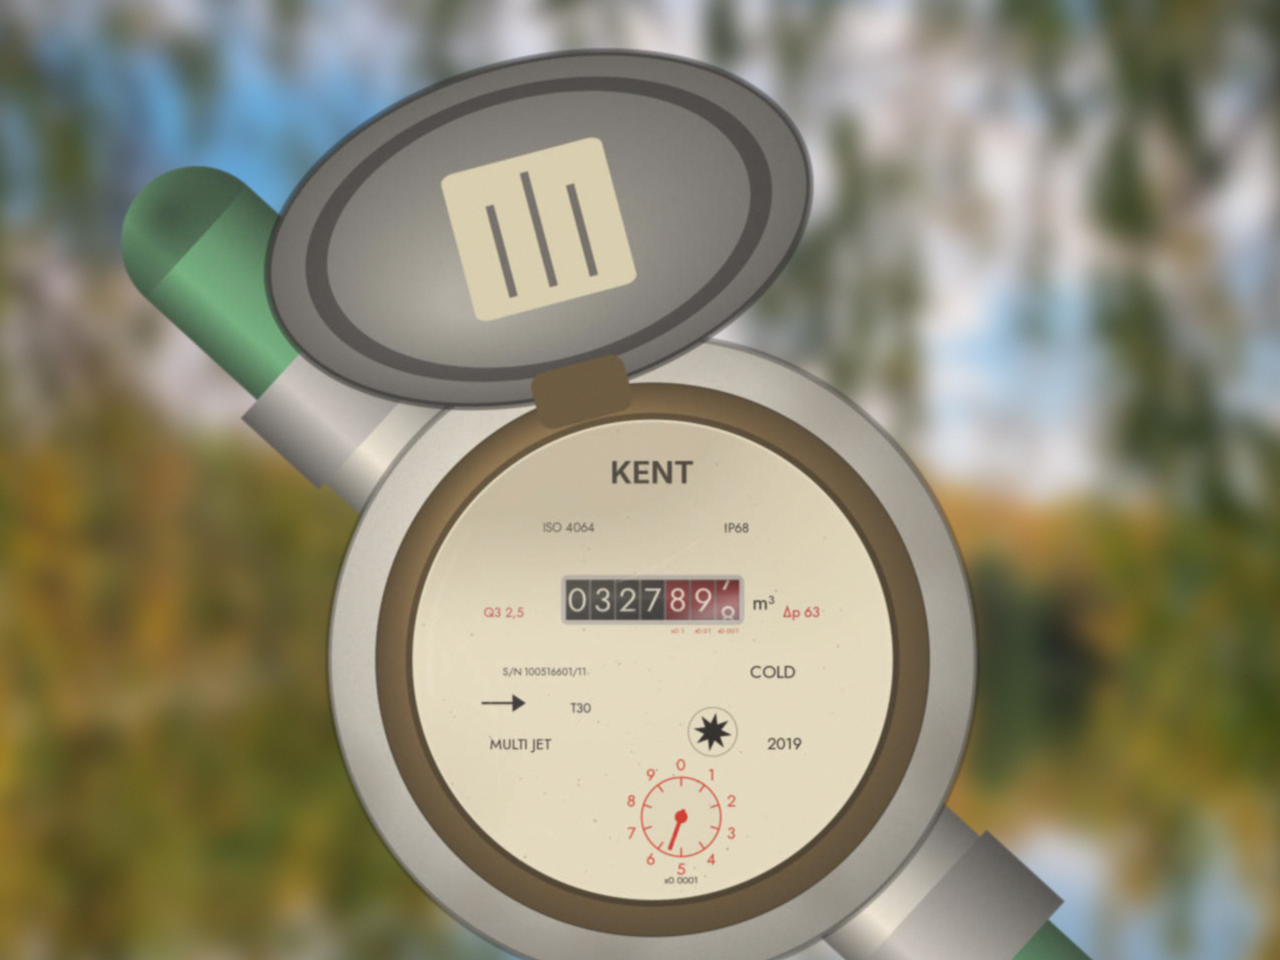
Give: 327.8975 m³
